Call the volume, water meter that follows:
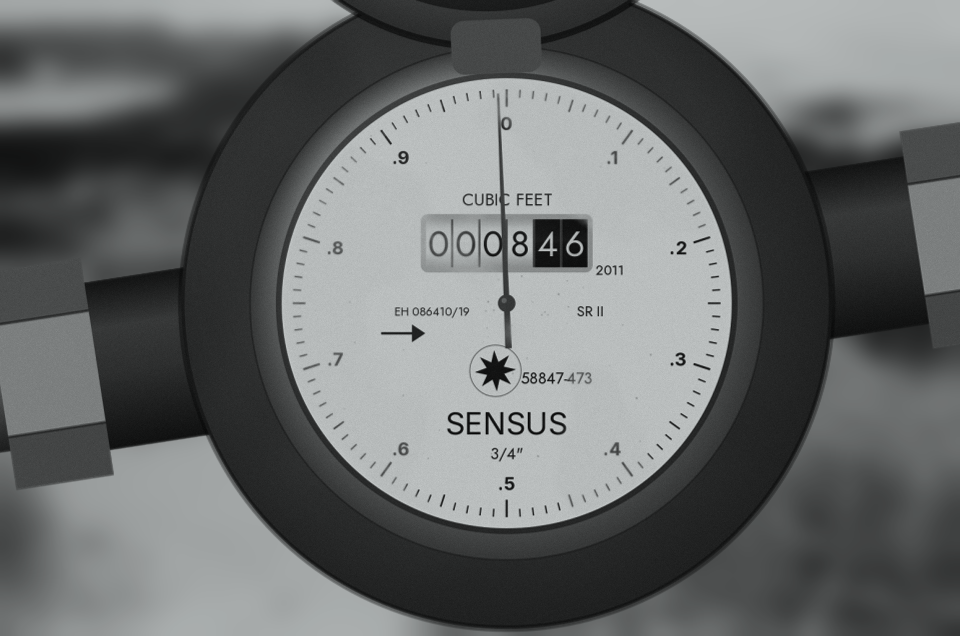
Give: 845.99 ft³
